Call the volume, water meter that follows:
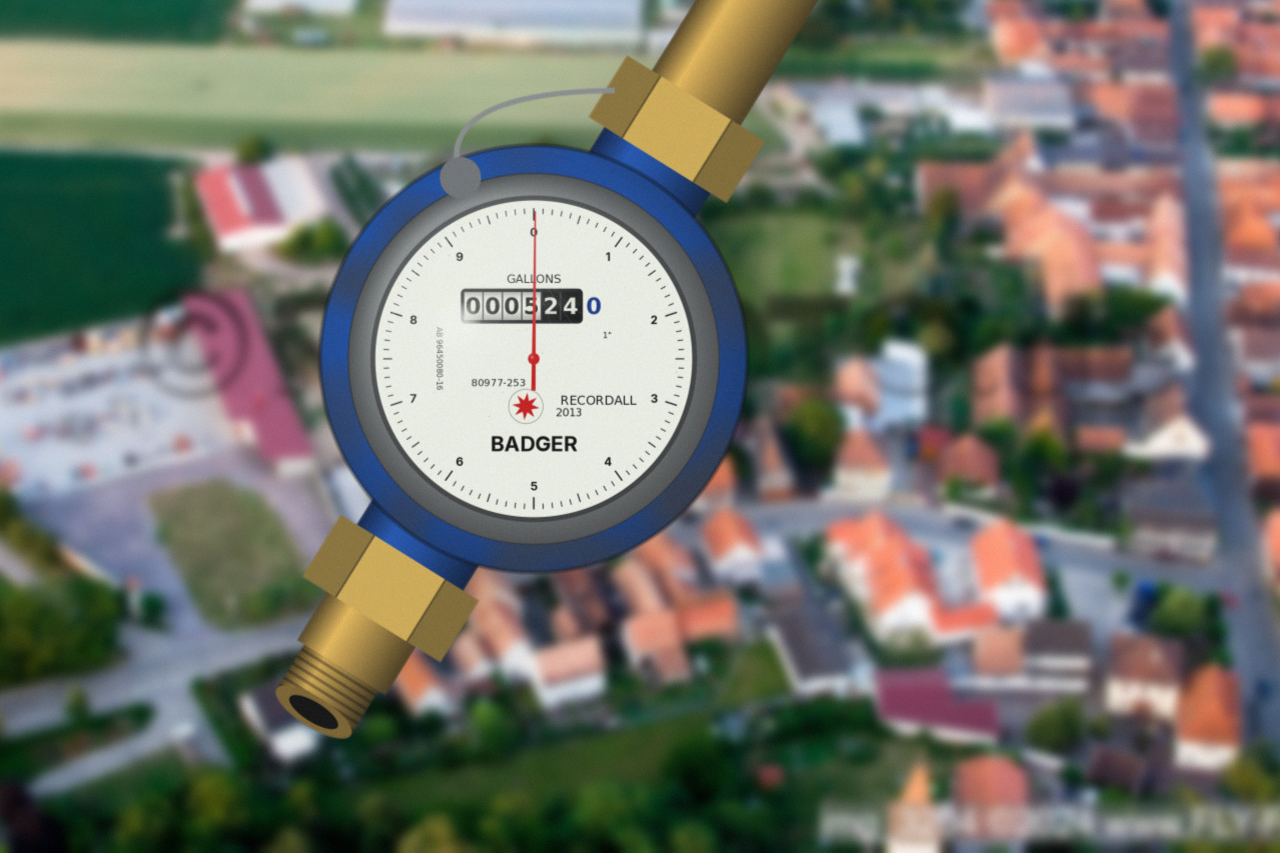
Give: 5240.0 gal
